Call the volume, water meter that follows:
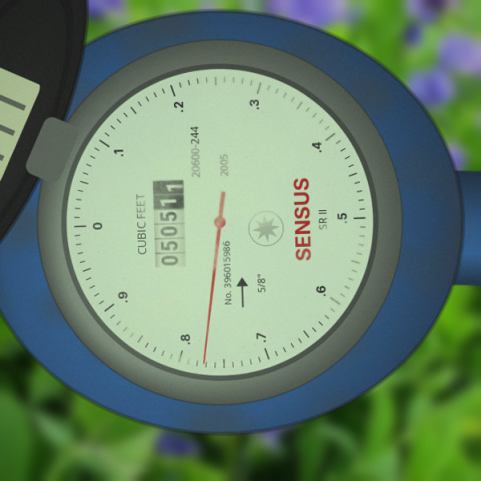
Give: 50510.77 ft³
